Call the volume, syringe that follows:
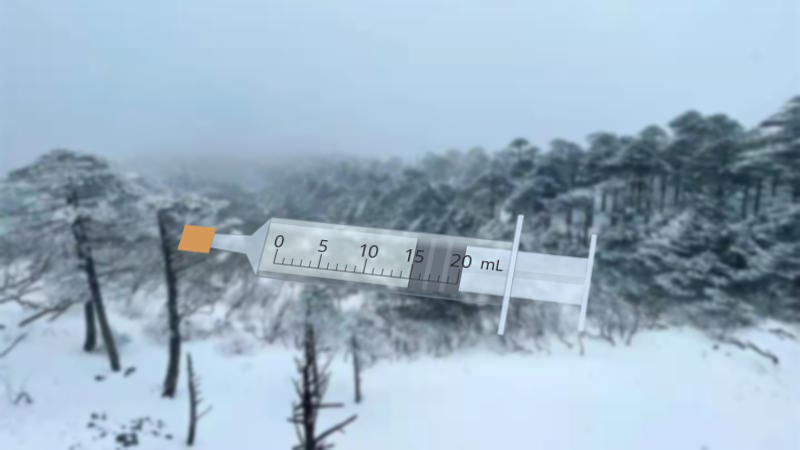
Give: 15 mL
